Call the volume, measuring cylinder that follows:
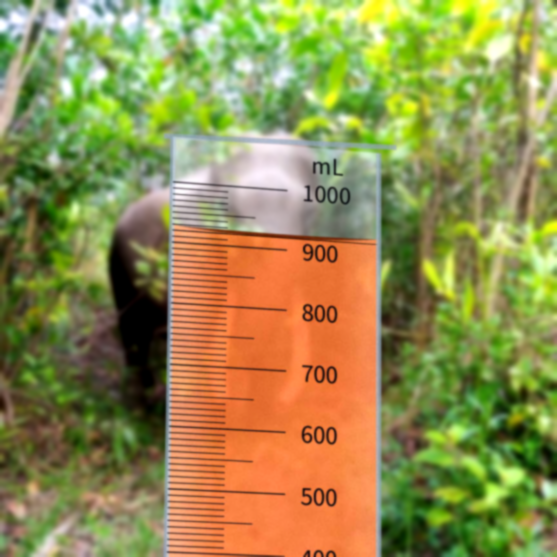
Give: 920 mL
